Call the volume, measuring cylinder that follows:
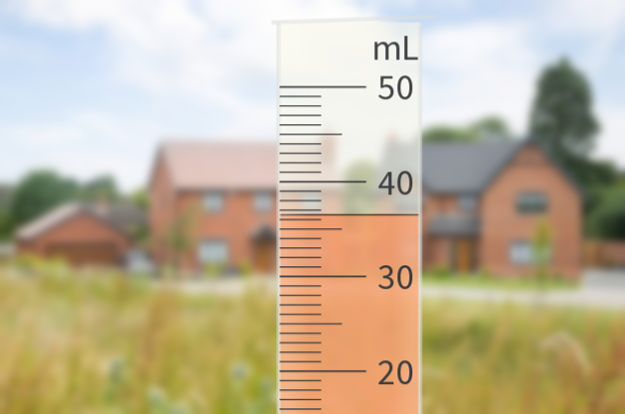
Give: 36.5 mL
